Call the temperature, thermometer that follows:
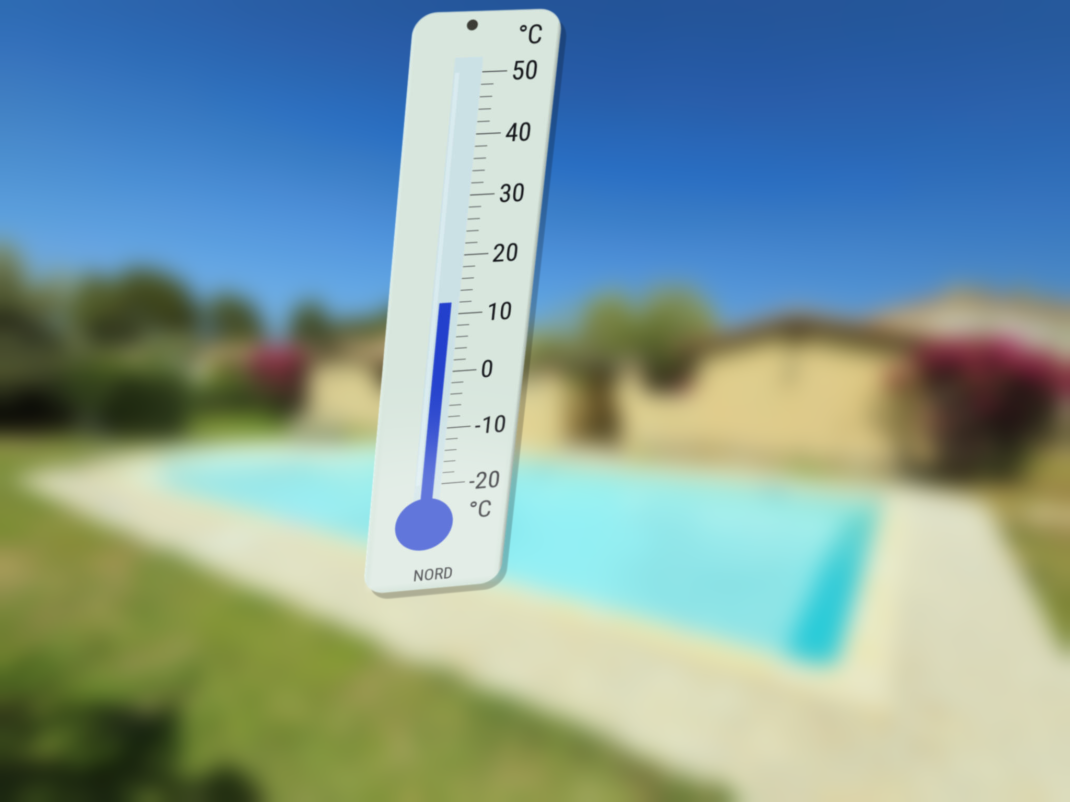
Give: 12 °C
